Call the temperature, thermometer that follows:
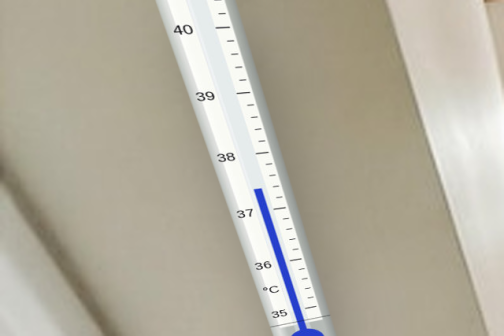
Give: 37.4 °C
